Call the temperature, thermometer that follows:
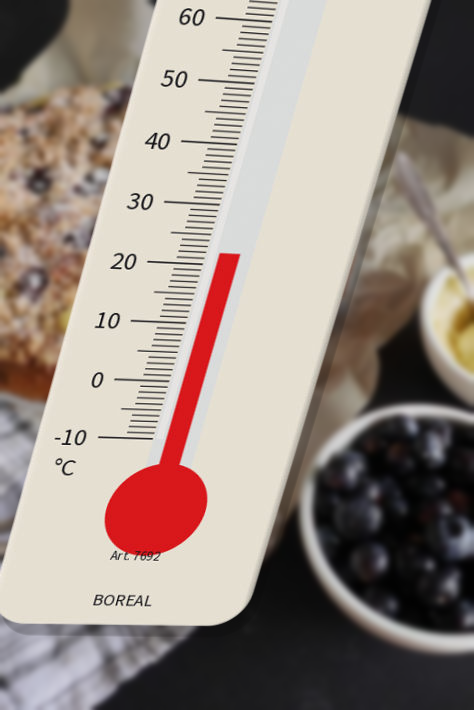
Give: 22 °C
